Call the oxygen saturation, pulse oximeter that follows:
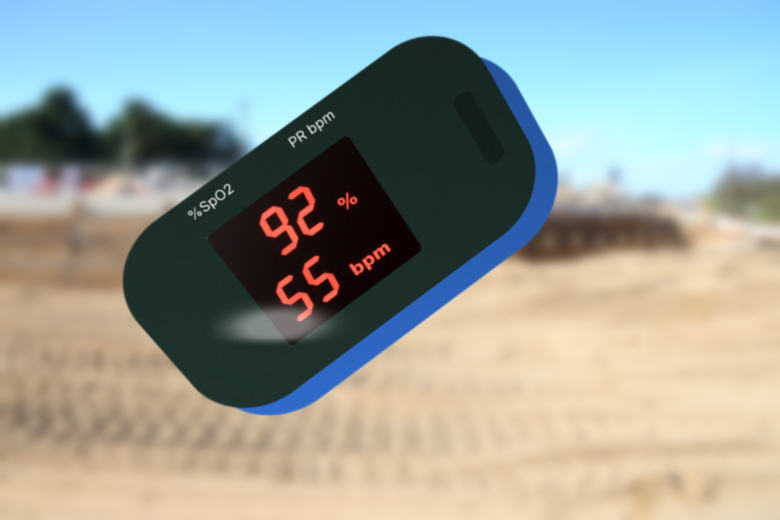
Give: 92 %
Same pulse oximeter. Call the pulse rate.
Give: 55 bpm
